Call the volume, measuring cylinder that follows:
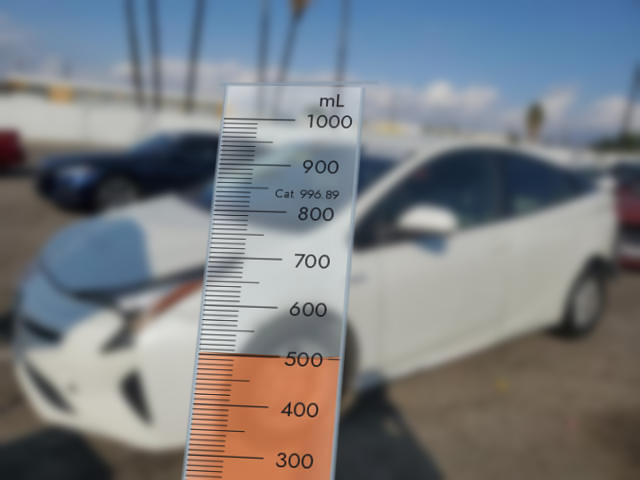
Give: 500 mL
